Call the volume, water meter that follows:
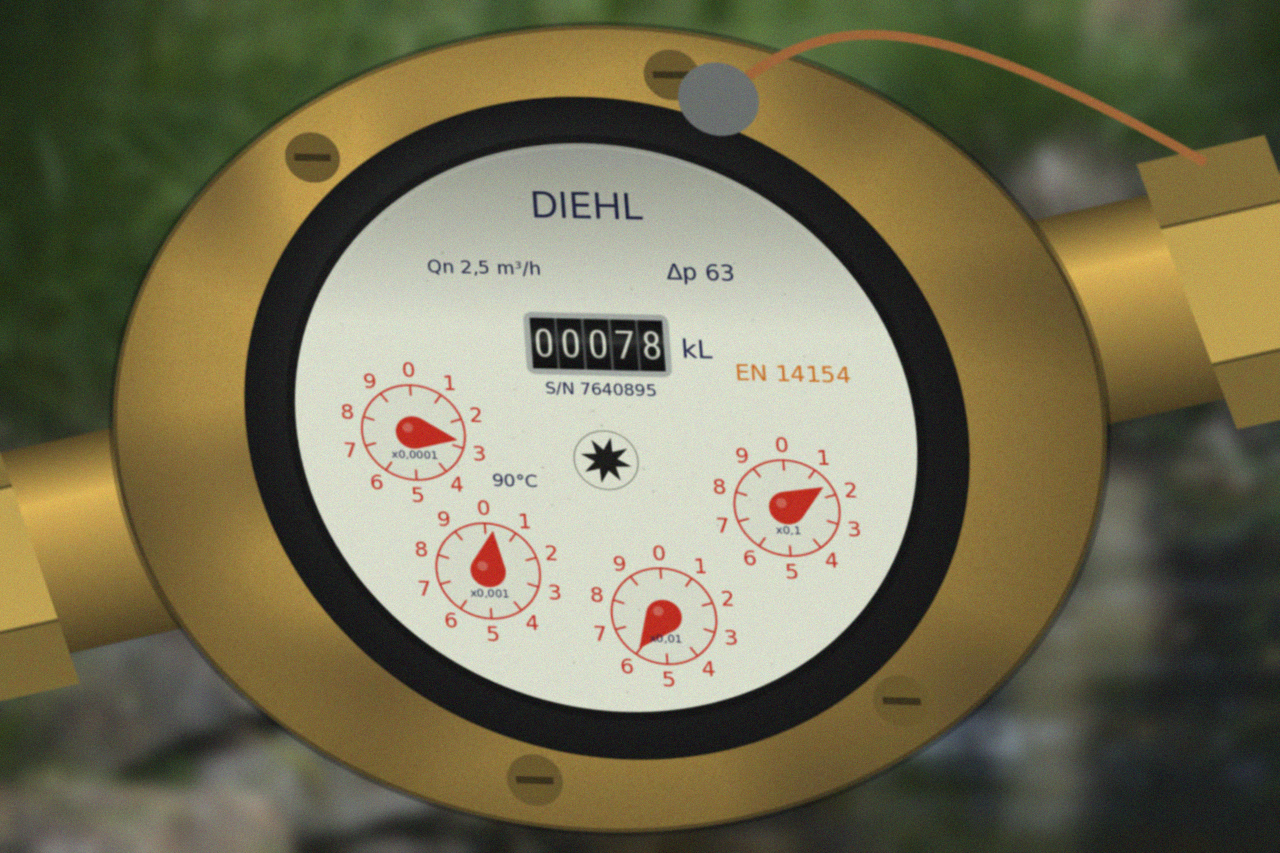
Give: 78.1602 kL
